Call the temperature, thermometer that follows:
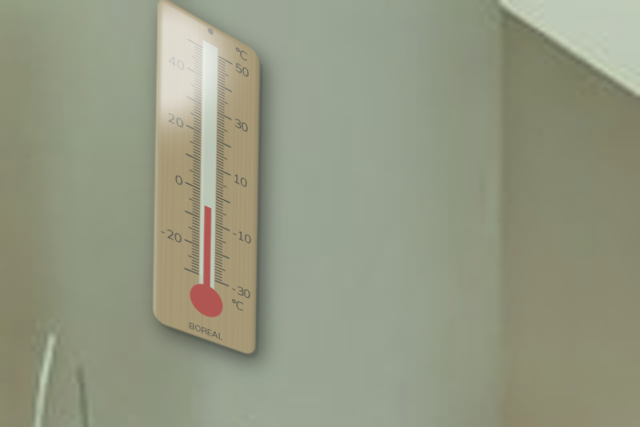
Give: -5 °C
